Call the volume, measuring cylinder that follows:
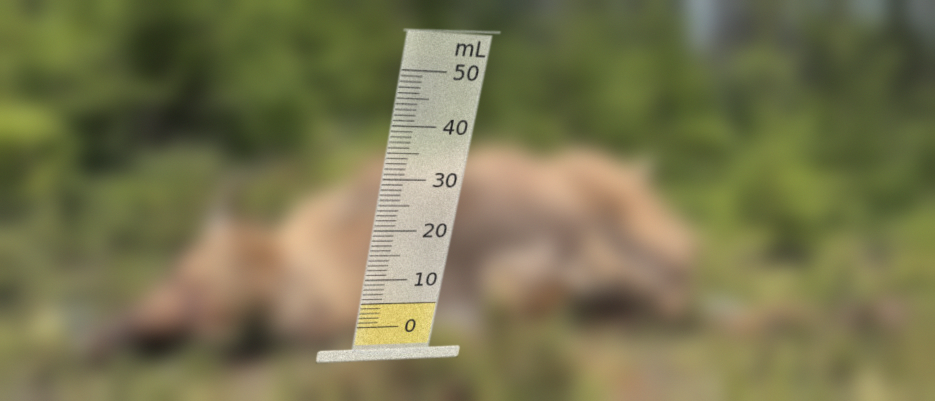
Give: 5 mL
